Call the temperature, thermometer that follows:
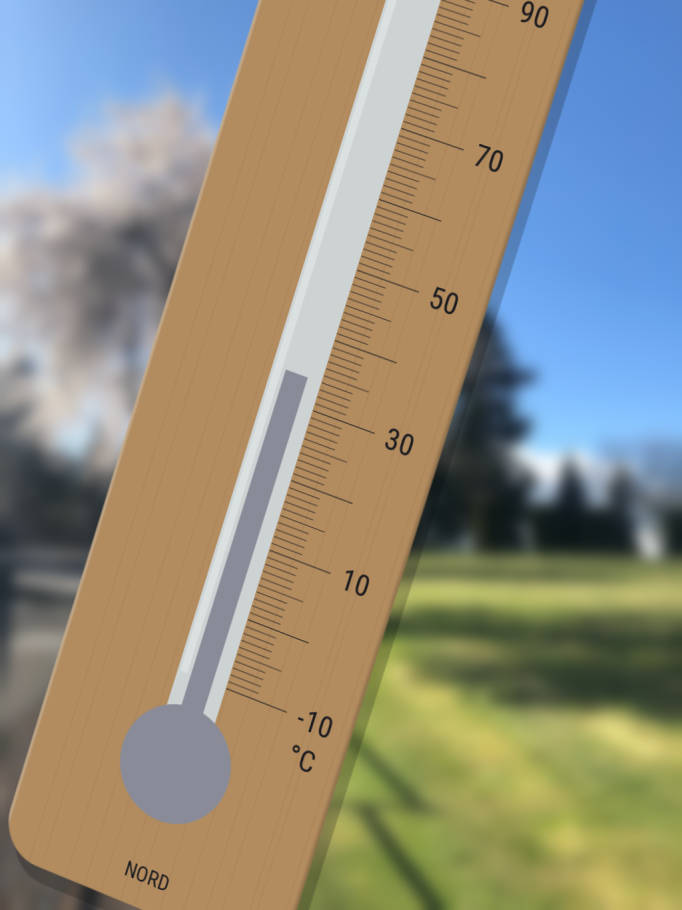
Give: 34 °C
